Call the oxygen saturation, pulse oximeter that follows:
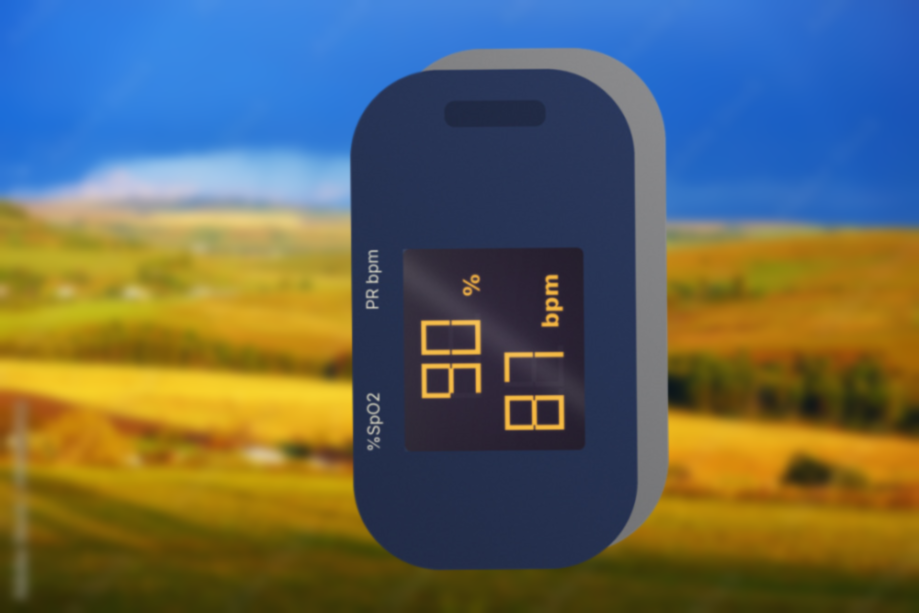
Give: 90 %
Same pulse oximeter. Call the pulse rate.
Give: 87 bpm
